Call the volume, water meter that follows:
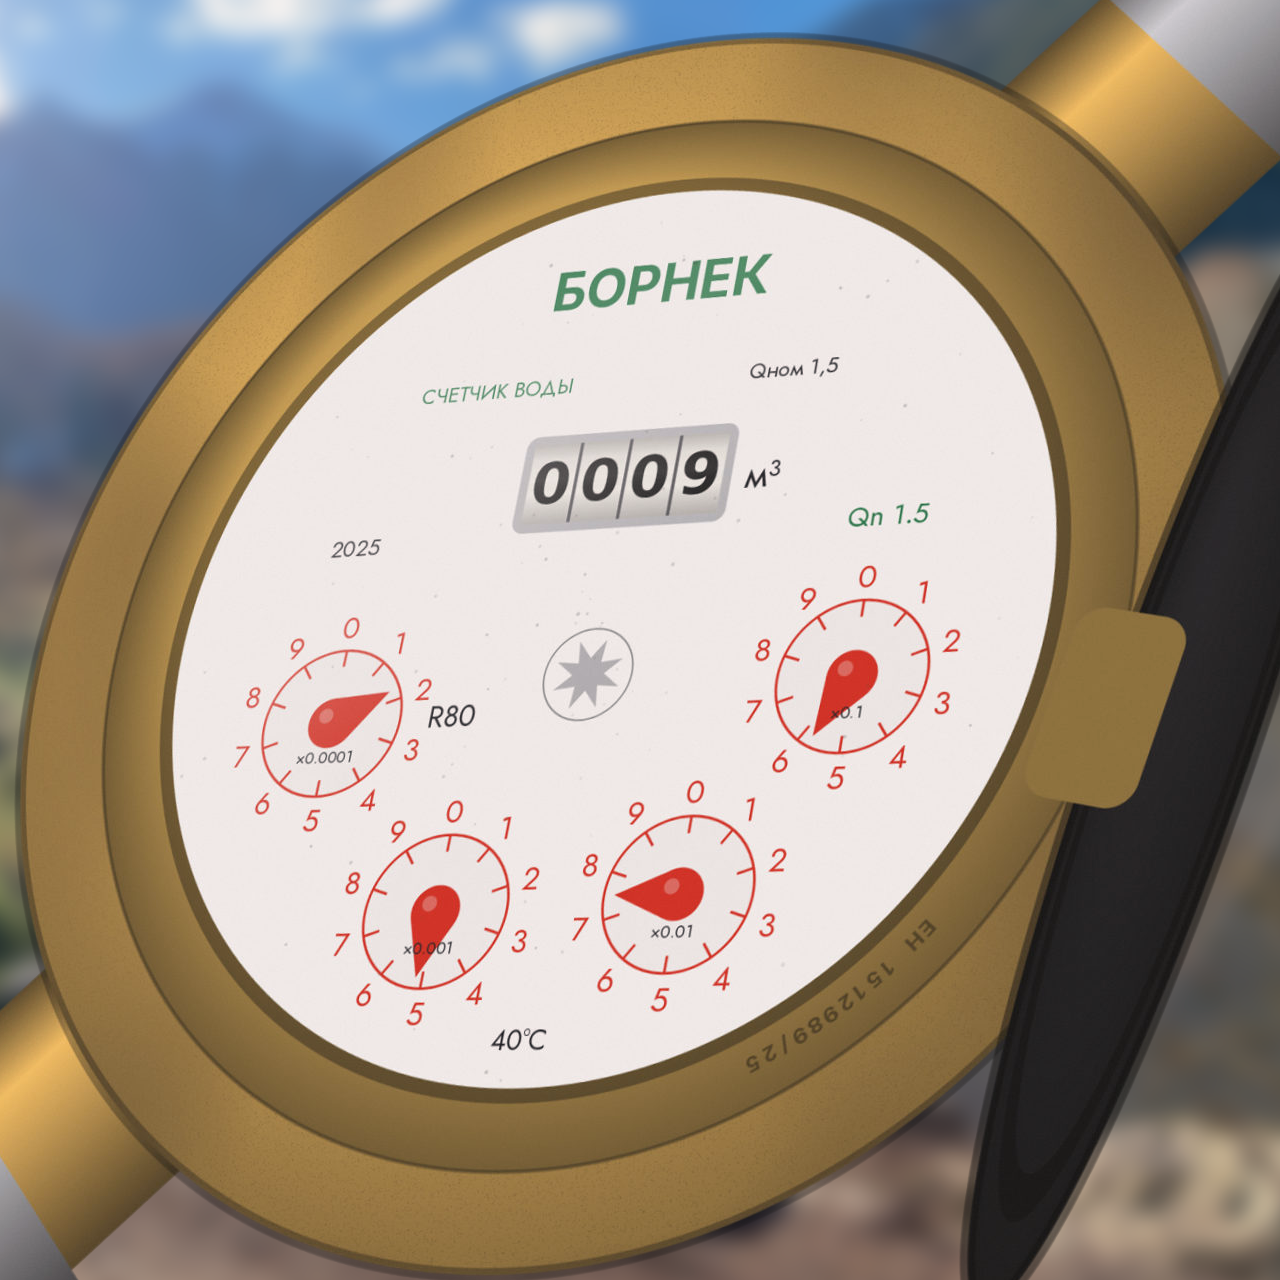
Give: 9.5751 m³
